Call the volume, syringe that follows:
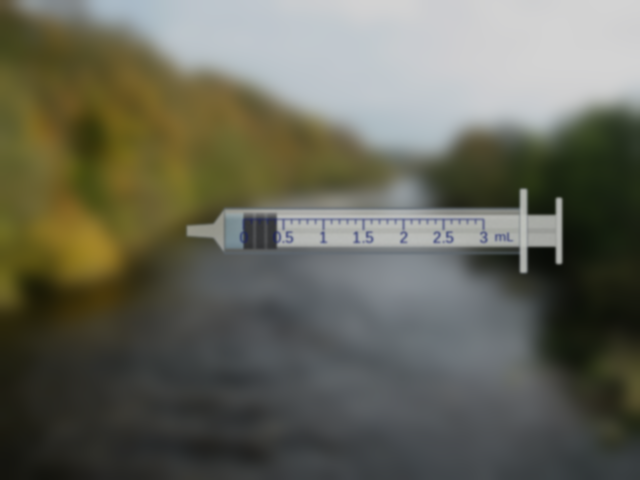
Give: 0 mL
